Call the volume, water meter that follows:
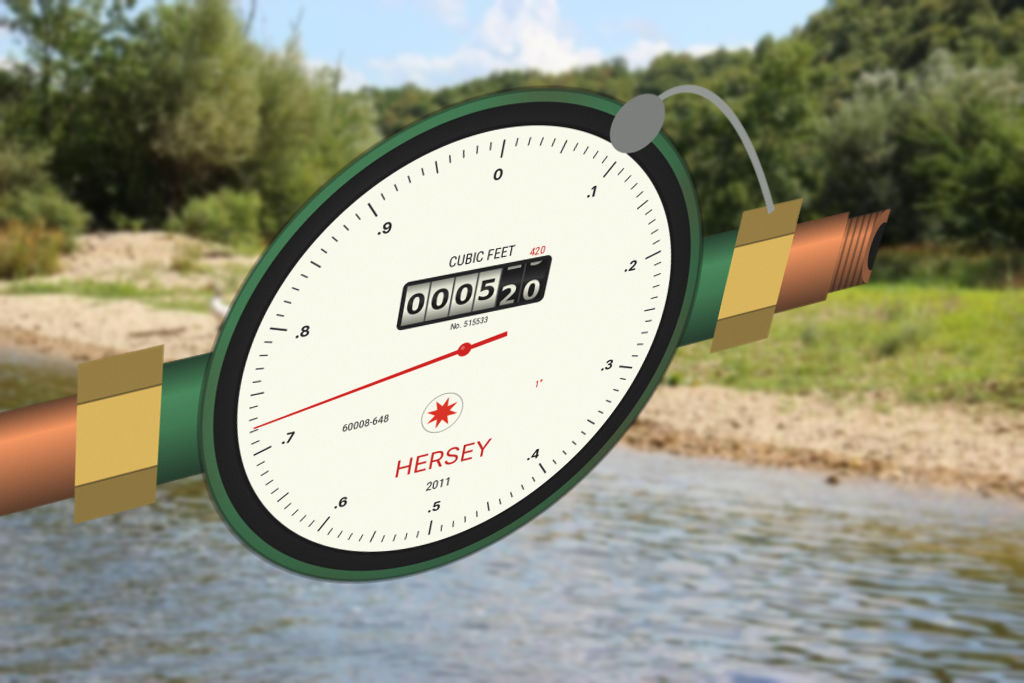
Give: 519.72 ft³
